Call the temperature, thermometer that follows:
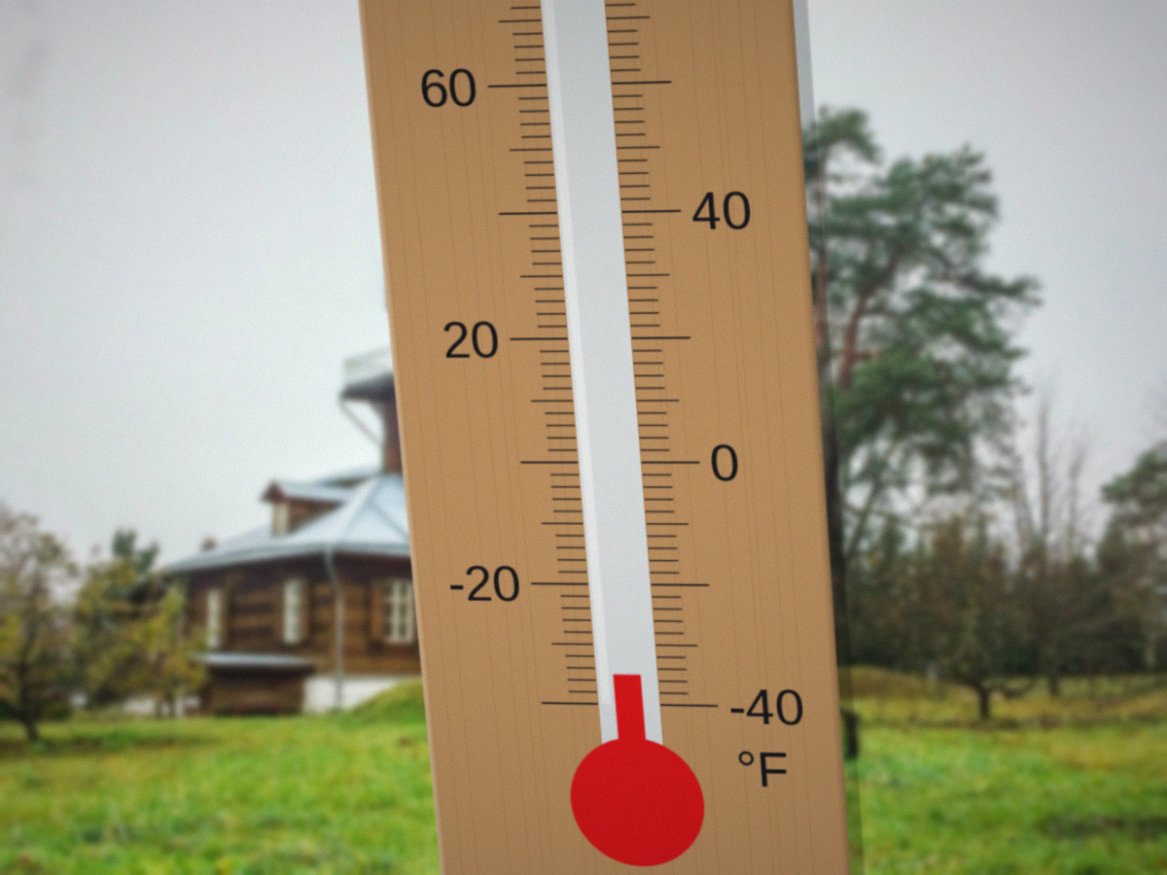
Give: -35 °F
